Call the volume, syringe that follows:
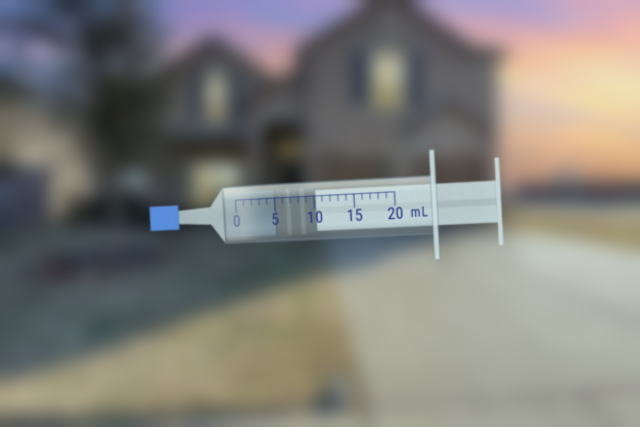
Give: 5 mL
